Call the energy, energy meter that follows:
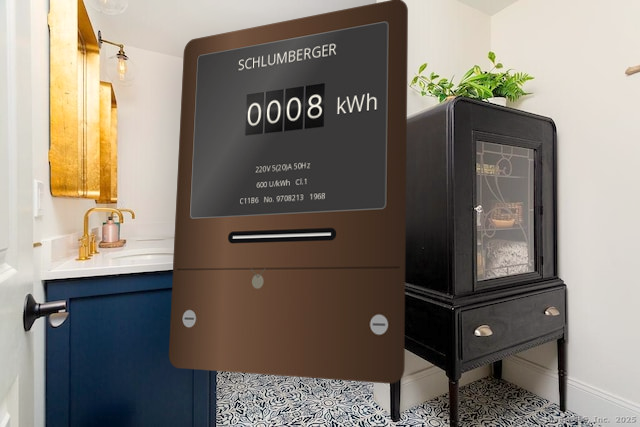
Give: 8 kWh
